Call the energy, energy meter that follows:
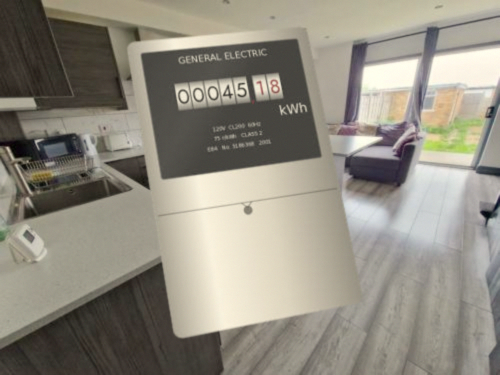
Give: 45.18 kWh
